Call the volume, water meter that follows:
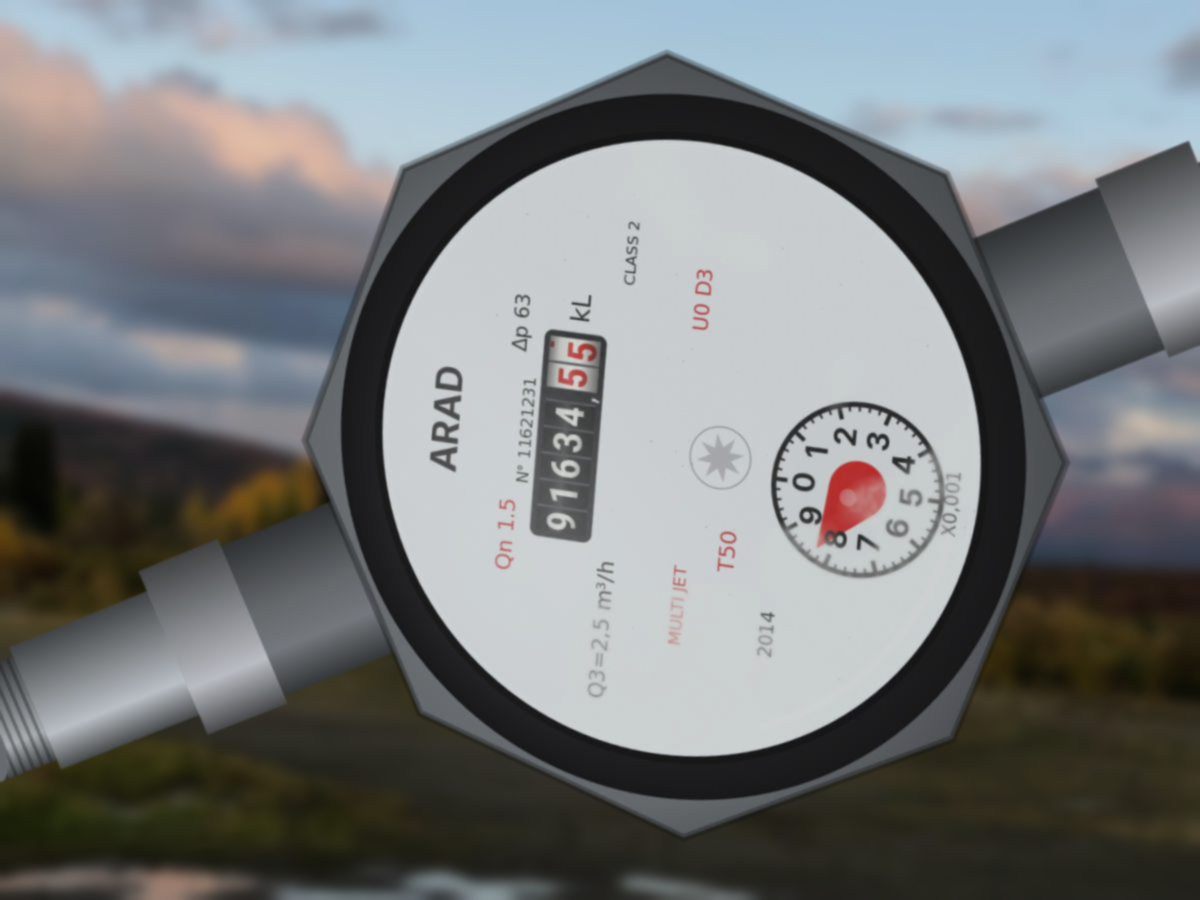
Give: 91634.548 kL
